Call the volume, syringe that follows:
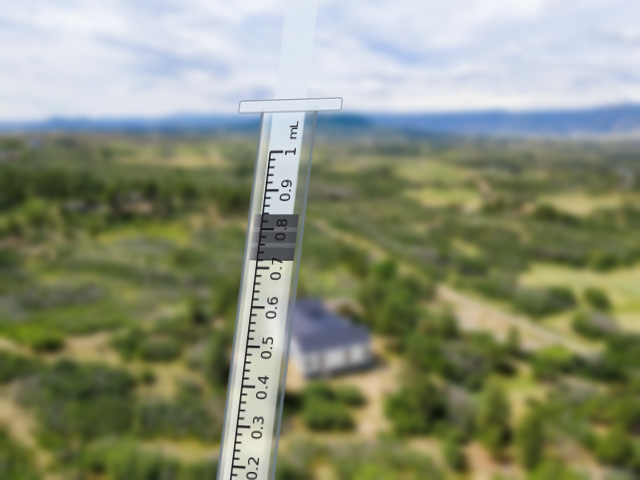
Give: 0.72 mL
